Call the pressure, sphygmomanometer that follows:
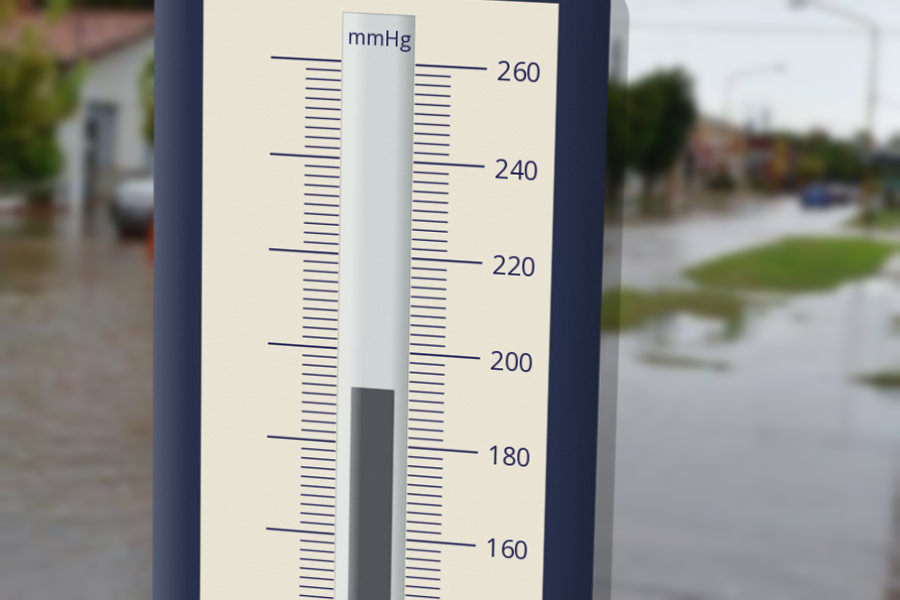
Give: 192 mmHg
